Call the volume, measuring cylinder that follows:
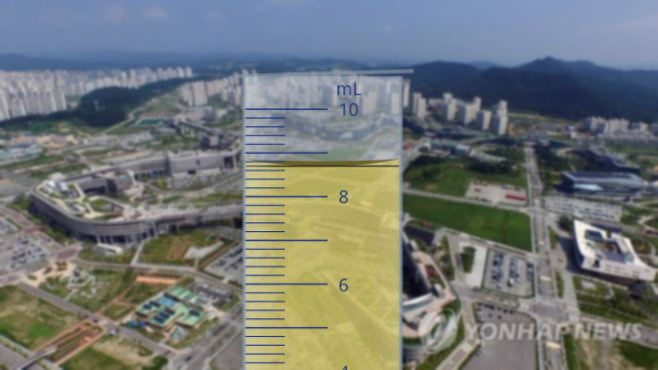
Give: 8.7 mL
